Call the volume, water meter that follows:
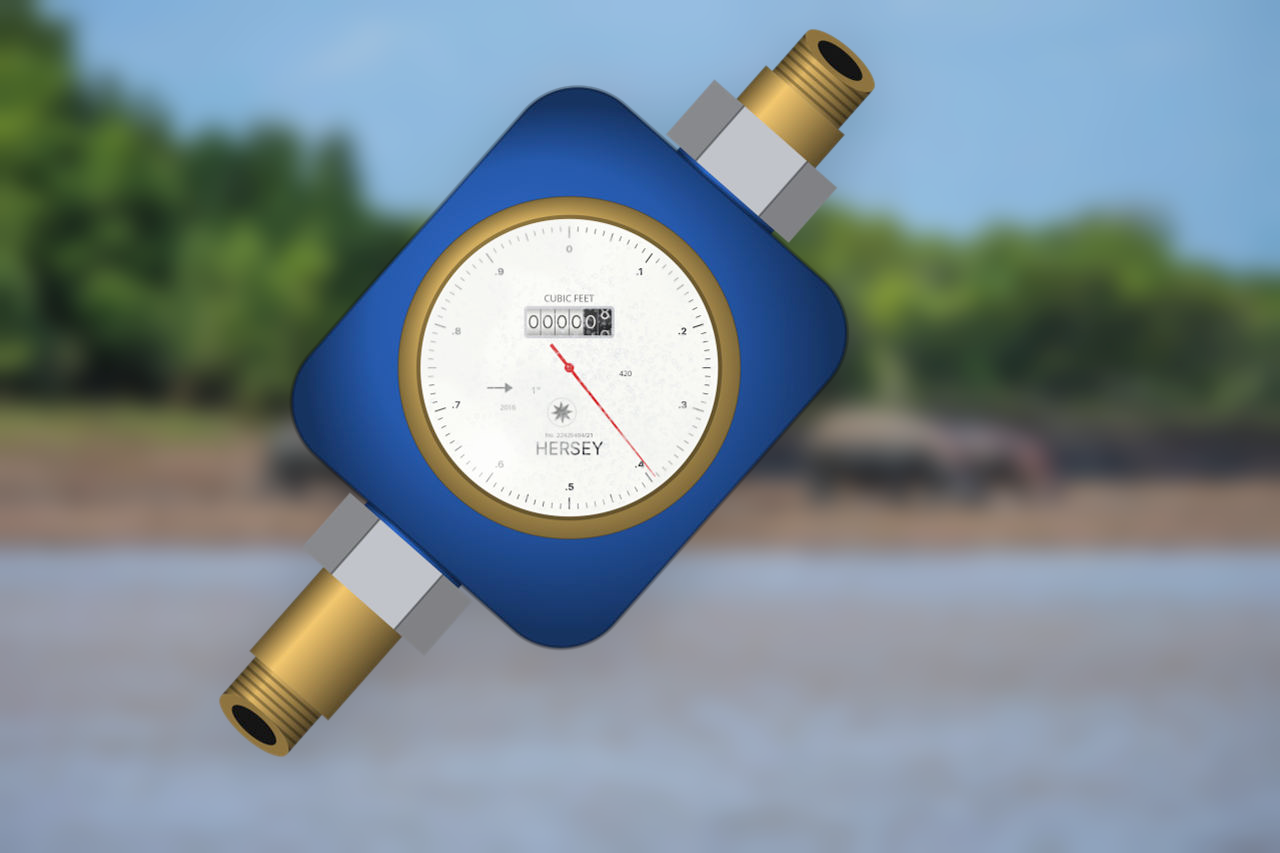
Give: 8.39 ft³
